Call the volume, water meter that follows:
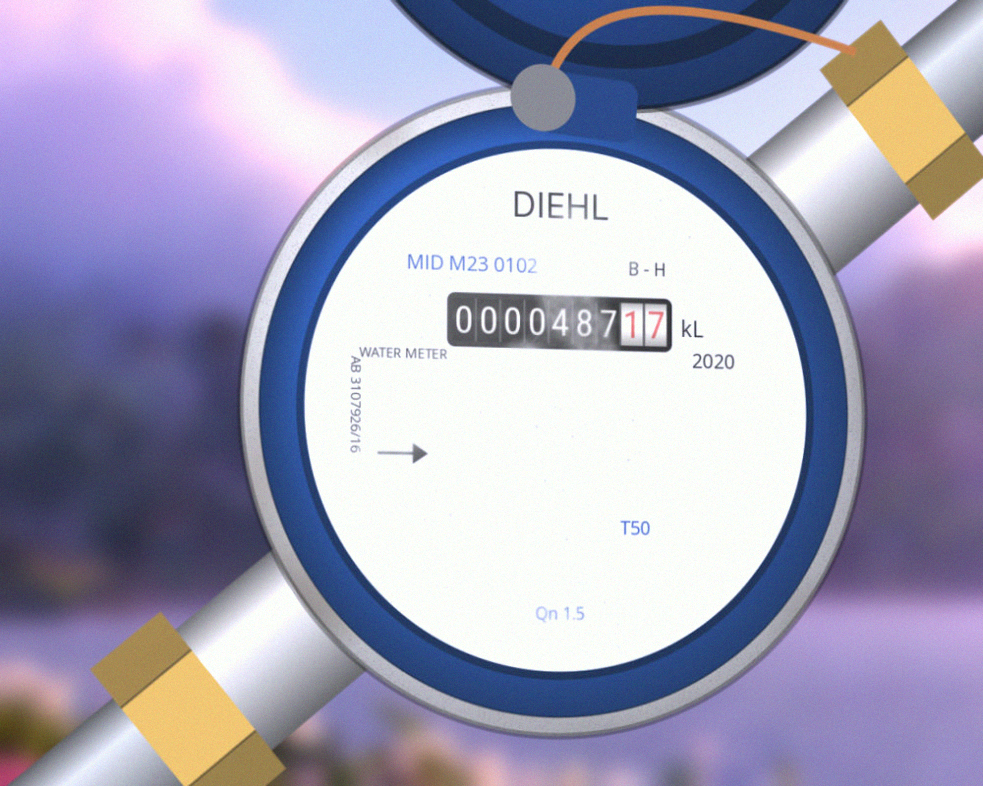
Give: 487.17 kL
